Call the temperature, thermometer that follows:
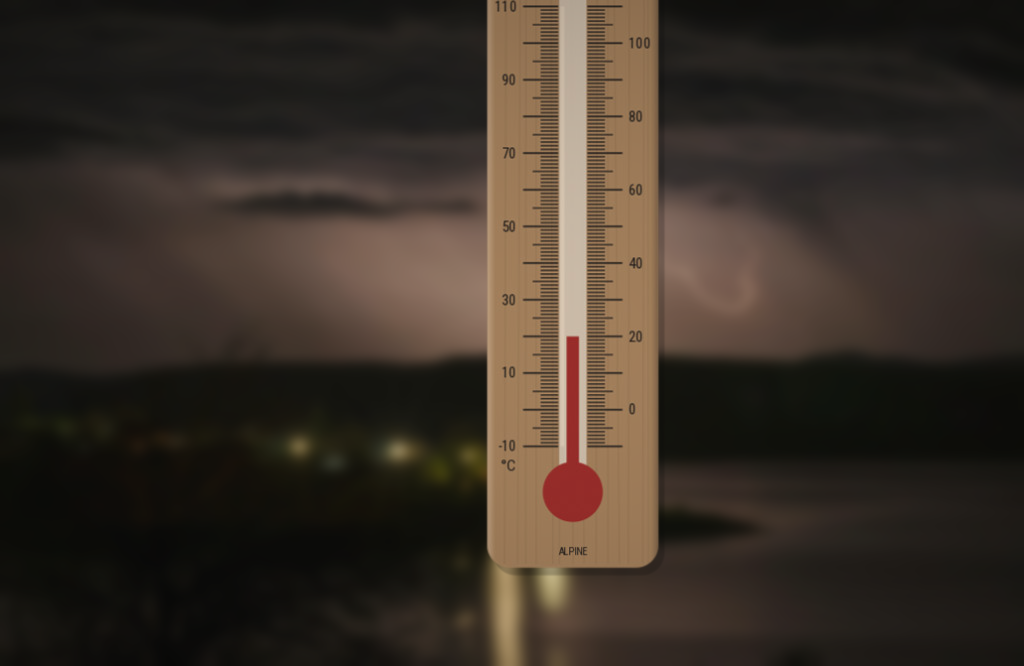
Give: 20 °C
